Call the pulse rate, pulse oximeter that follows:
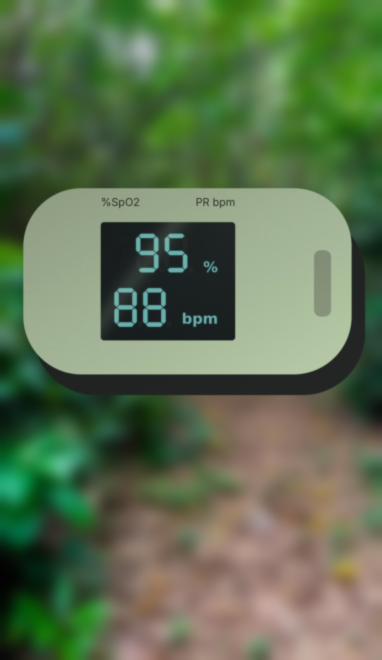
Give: 88 bpm
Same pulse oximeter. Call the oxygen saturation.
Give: 95 %
